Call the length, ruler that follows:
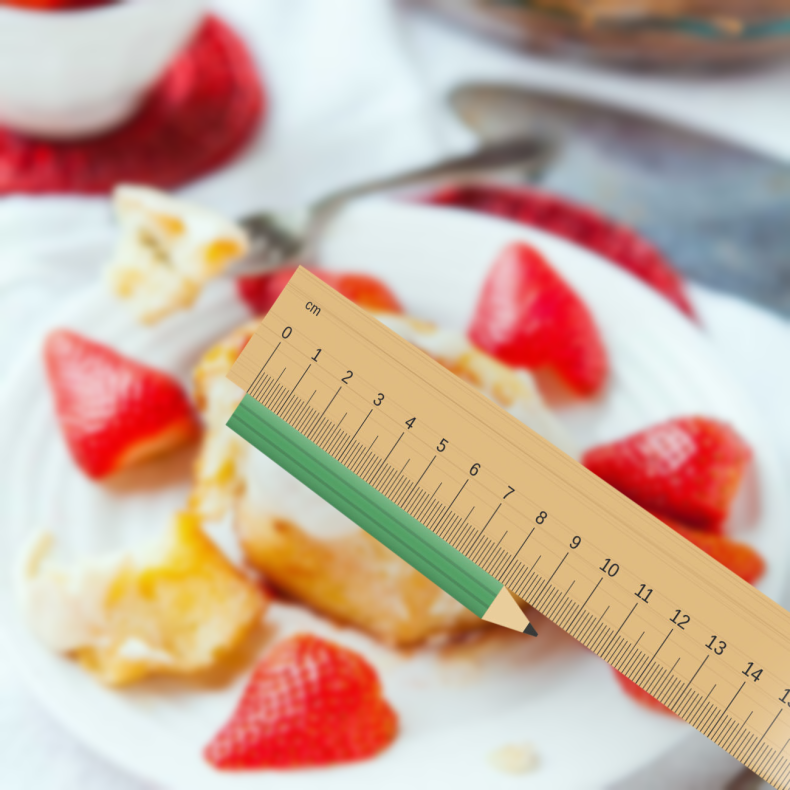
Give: 9.5 cm
